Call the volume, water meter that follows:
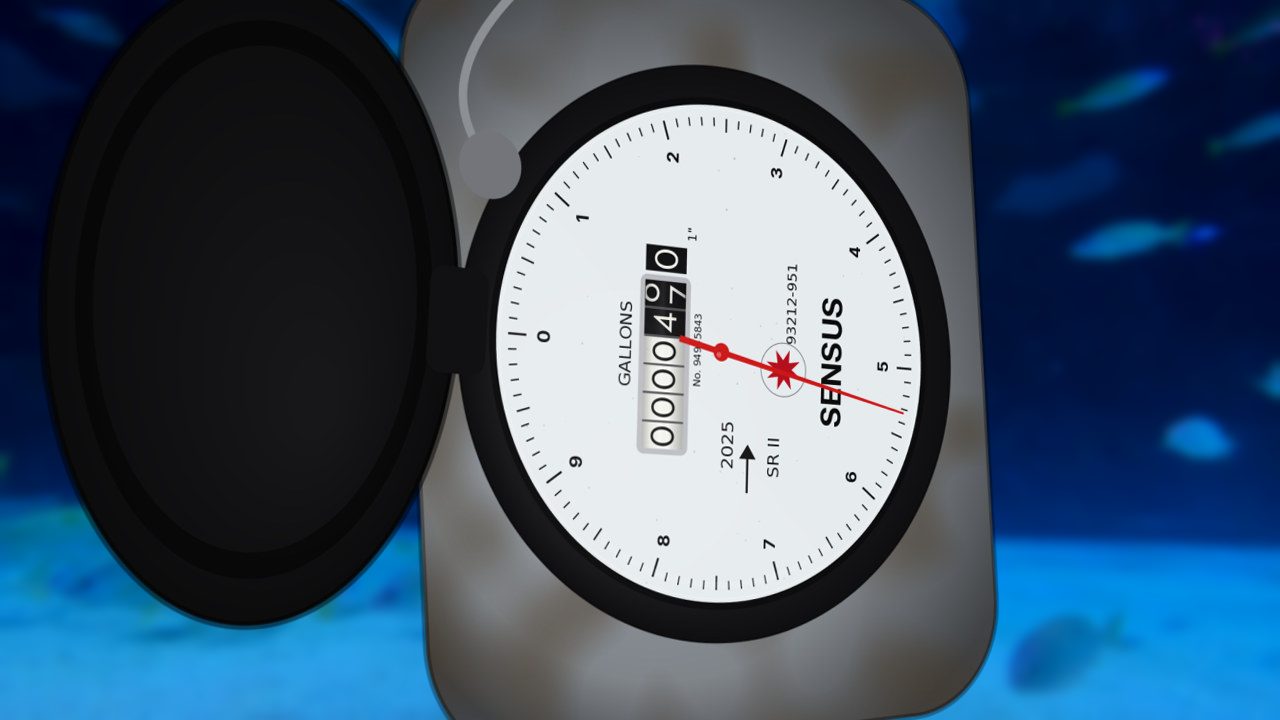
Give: 465.3 gal
